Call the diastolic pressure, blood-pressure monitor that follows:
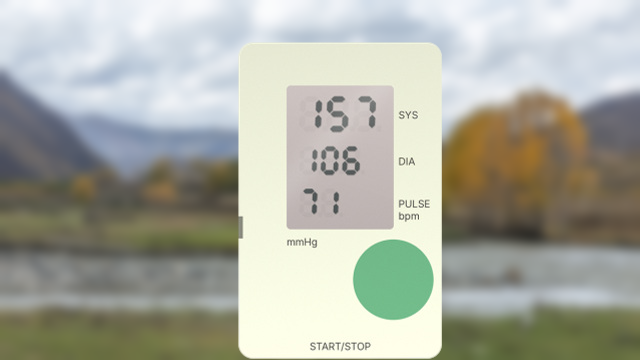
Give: 106 mmHg
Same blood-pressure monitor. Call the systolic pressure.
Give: 157 mmHg
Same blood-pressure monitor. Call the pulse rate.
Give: 71 bpm
